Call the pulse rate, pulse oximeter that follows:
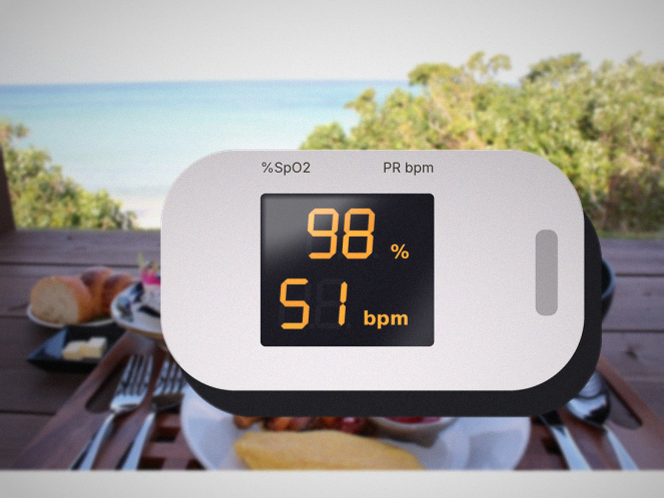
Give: 51 bpm
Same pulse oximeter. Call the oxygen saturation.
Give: 98 %
